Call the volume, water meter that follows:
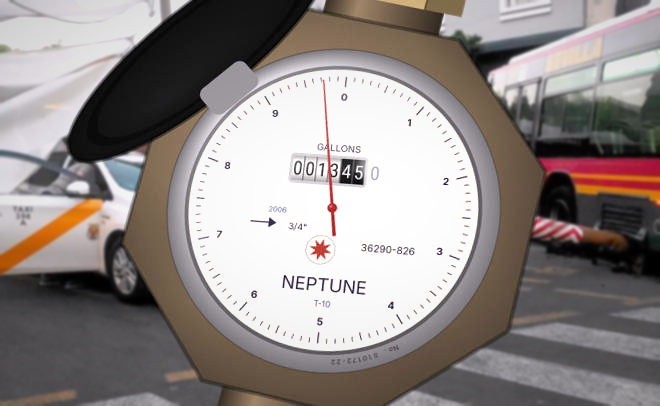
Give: 13449.7 gal
